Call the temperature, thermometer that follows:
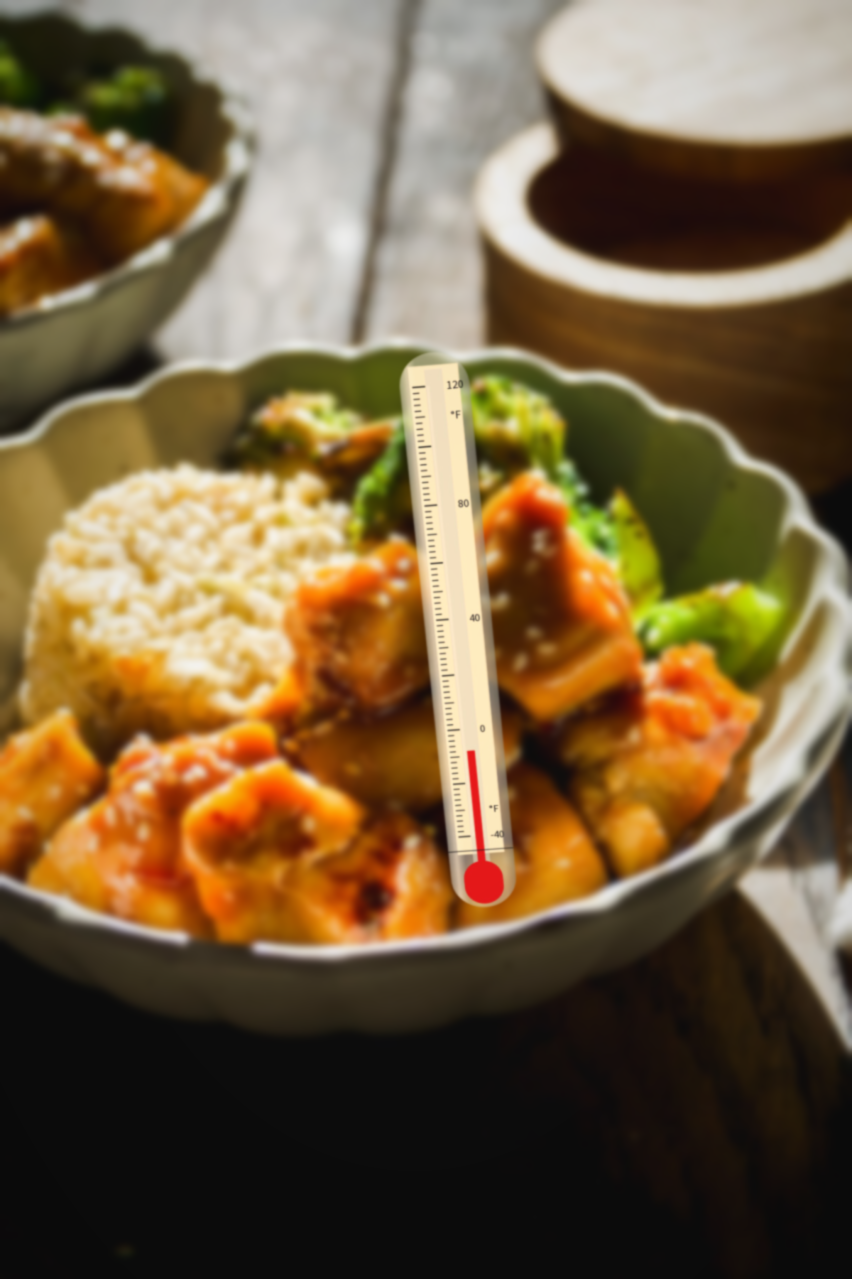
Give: -8 °F
